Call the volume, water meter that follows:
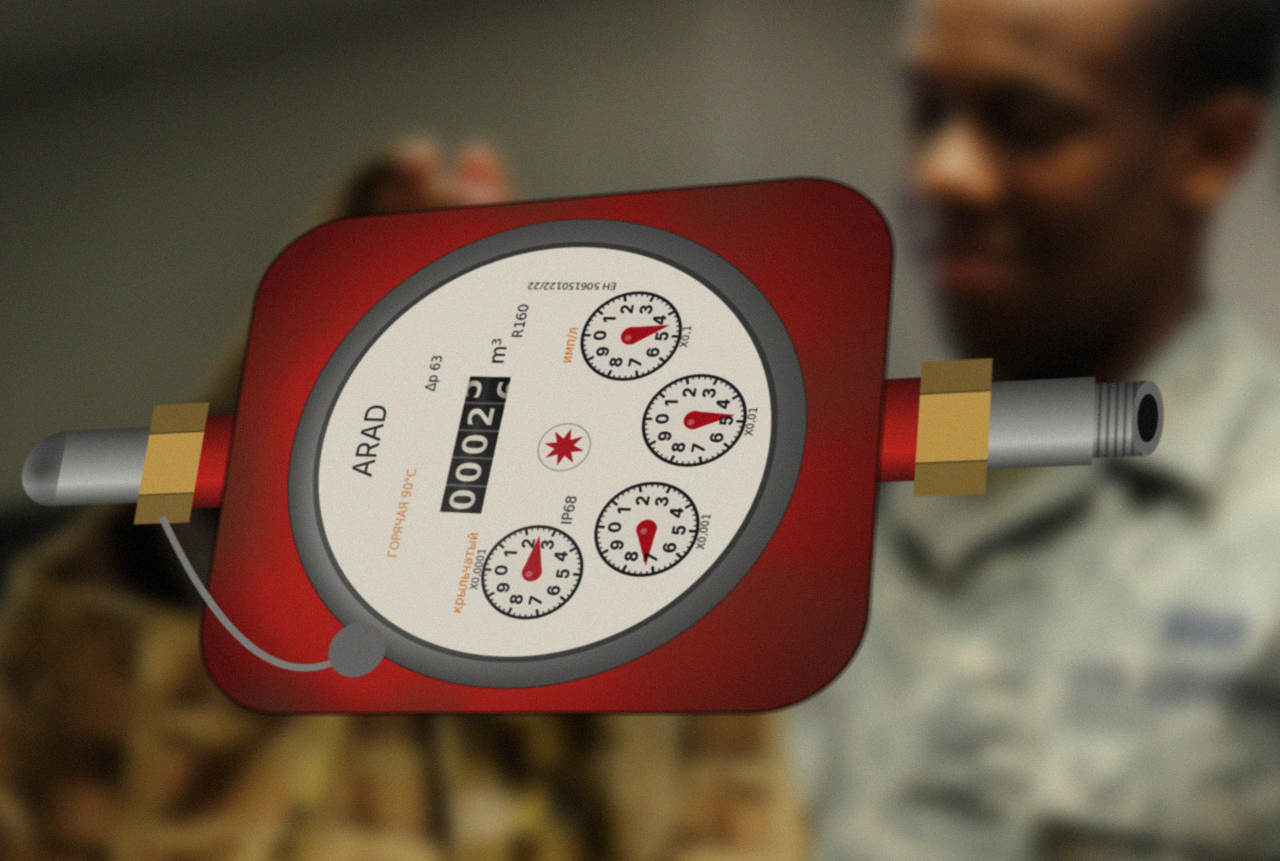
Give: 25.4472 m³
